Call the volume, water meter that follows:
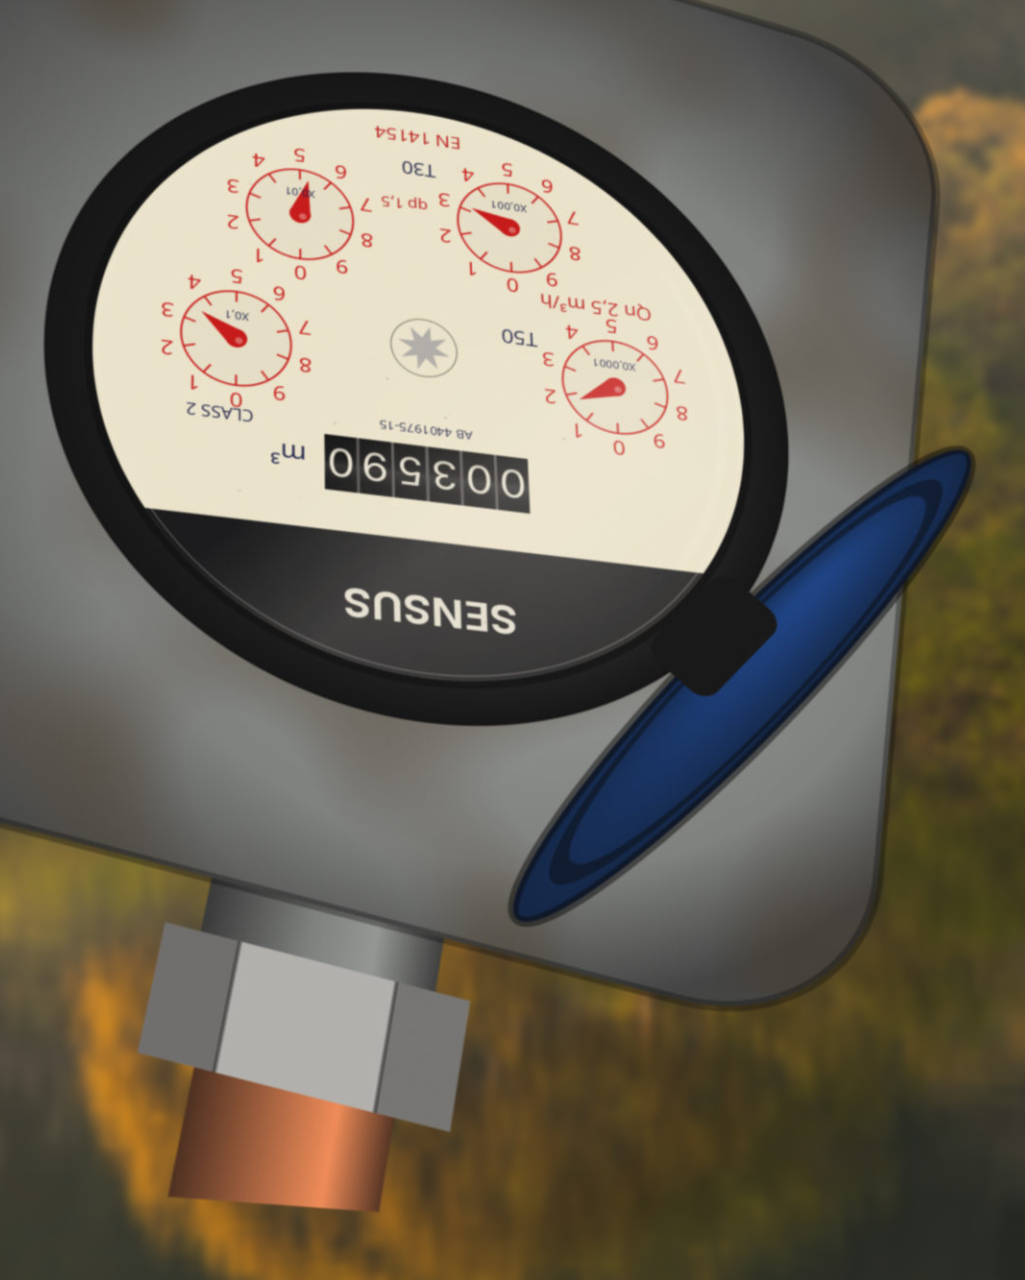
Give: 3590.3531 m³
